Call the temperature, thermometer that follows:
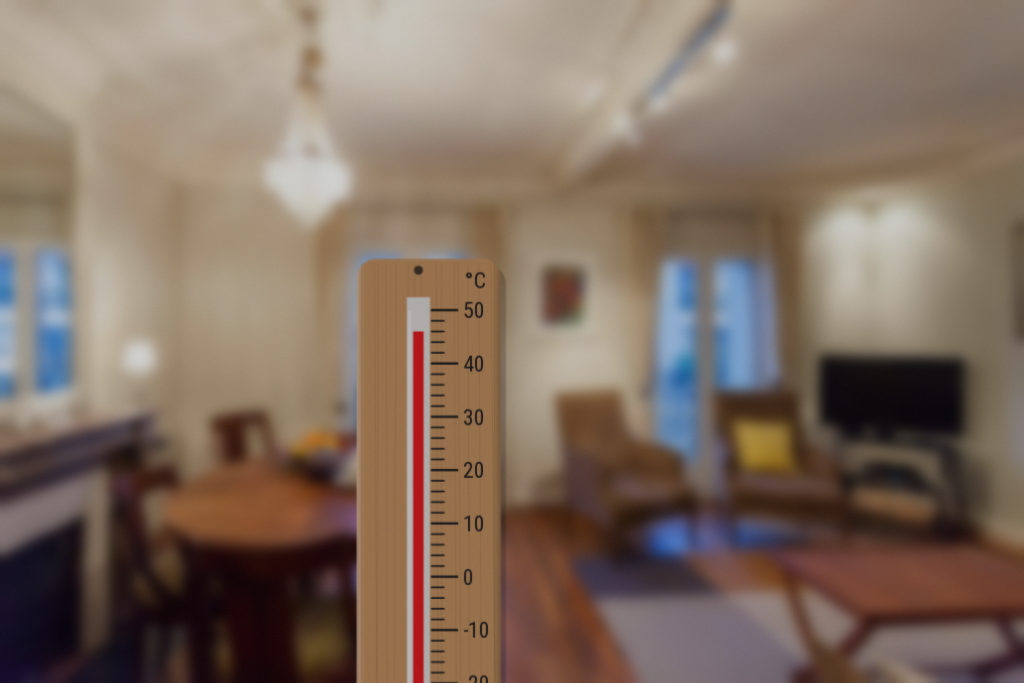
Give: 46 °C
